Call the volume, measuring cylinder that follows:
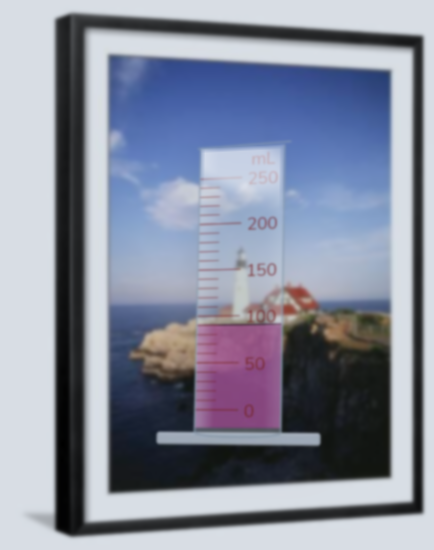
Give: 90 mL
